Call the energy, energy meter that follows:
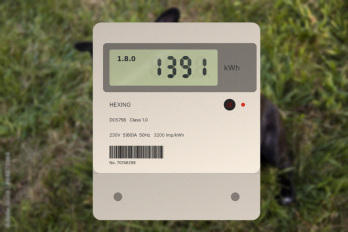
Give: 1391 kWh
